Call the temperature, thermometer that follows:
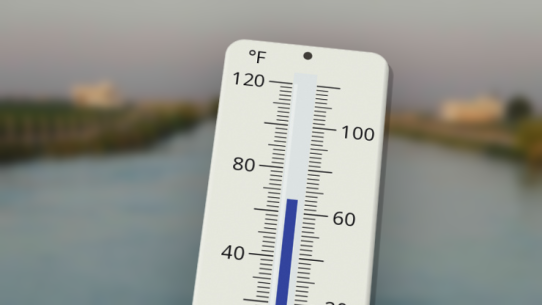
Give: 66 °F
